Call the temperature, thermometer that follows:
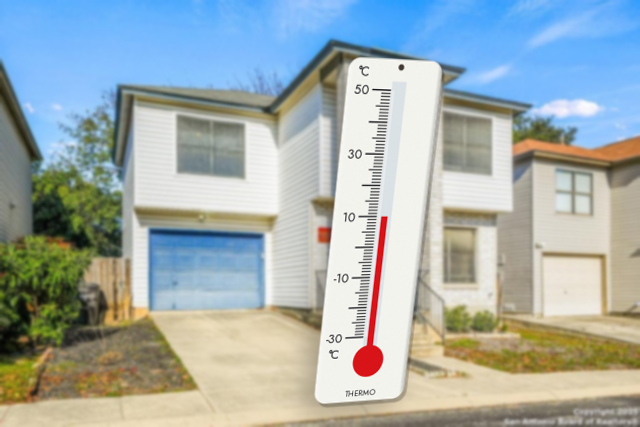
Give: 10 °C
